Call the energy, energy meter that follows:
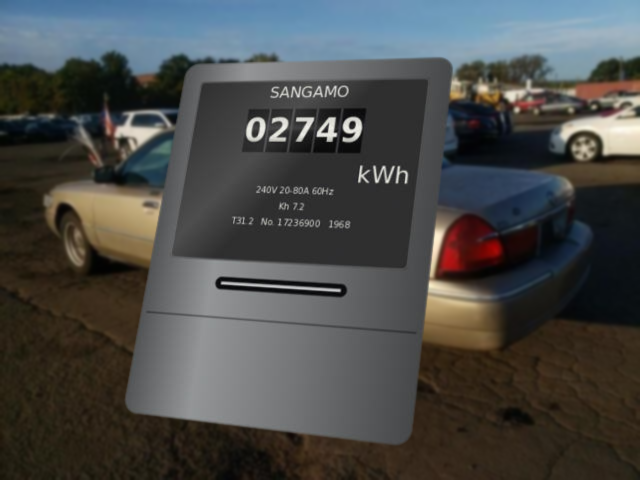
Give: 2749 kWh
